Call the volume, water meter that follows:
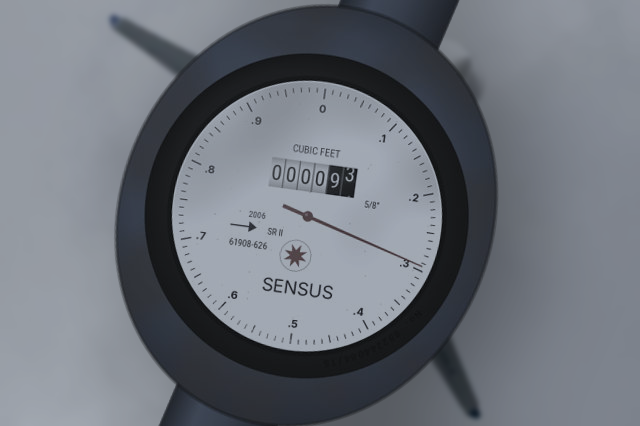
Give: 93.29 ft³
